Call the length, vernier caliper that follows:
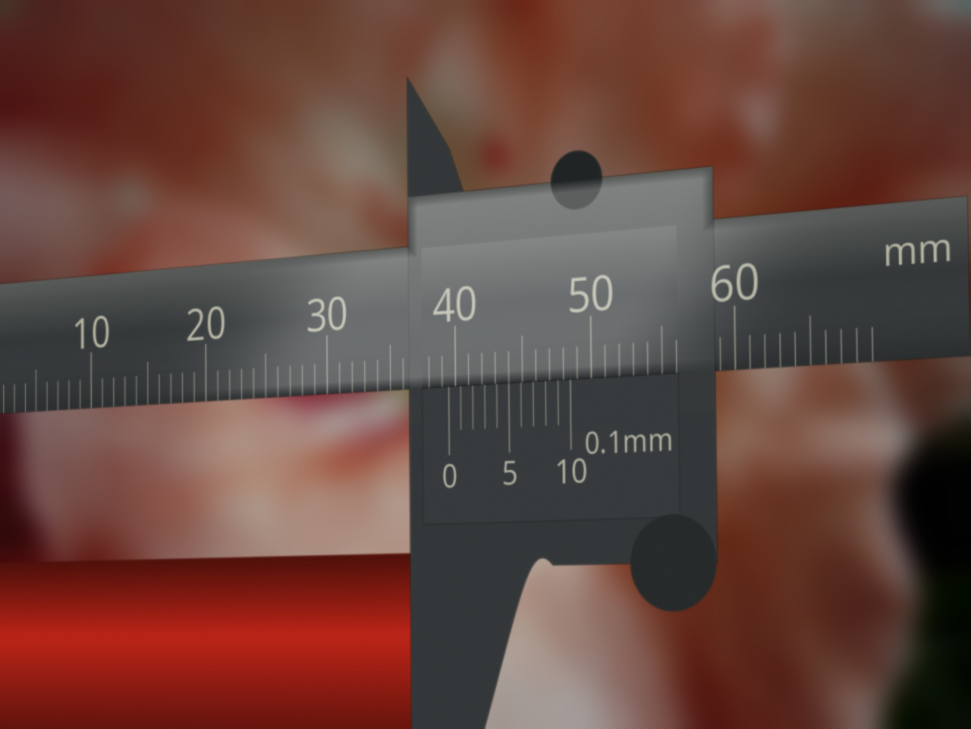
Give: 39.5 mm
